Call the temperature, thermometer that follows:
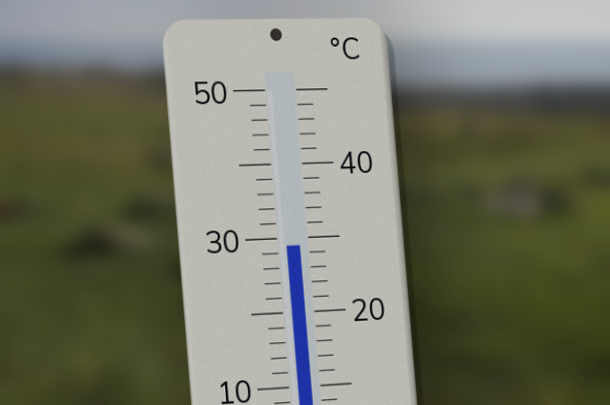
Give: 29 °C
